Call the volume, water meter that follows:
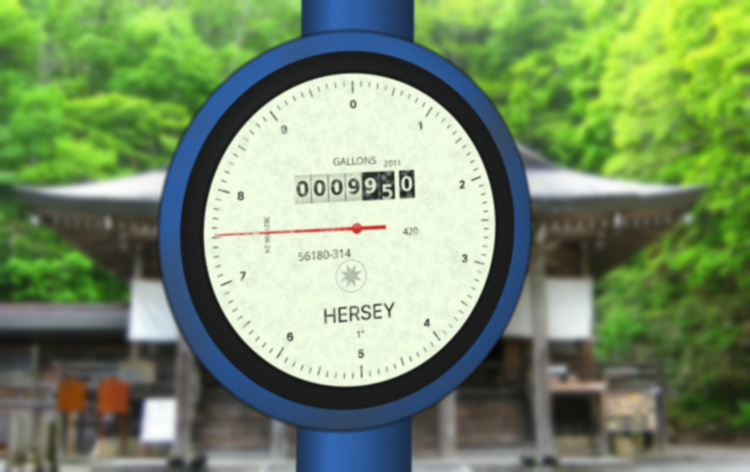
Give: 9947.5 gal
